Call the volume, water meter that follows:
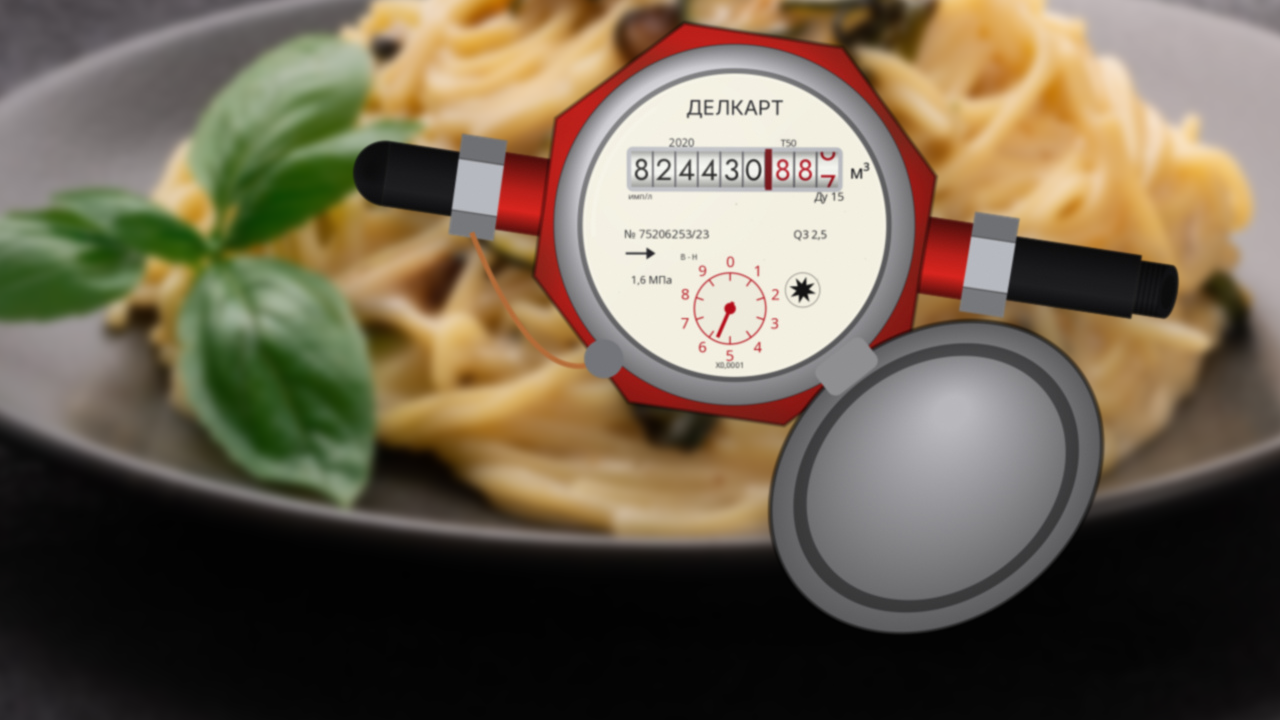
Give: 824430.8865 m³
